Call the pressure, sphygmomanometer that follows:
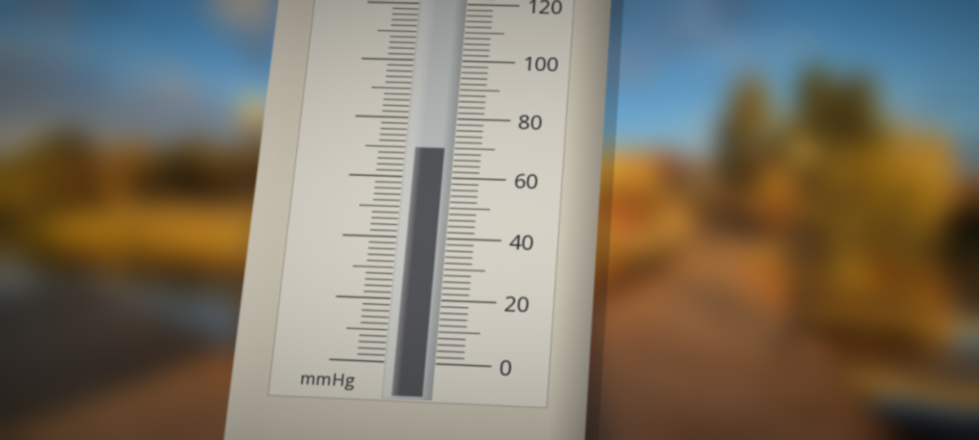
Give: 70 mmHg
